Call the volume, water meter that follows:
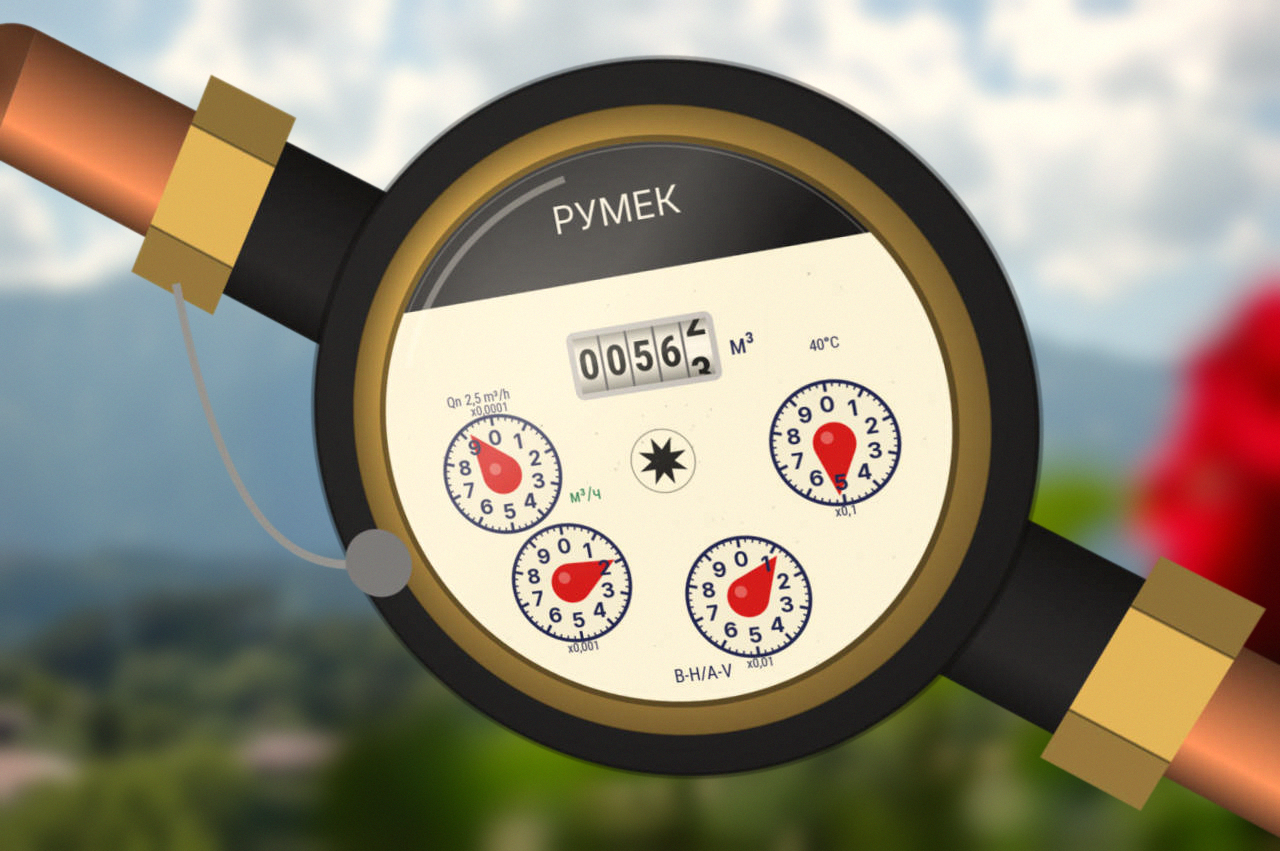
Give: 562.5119 m³
